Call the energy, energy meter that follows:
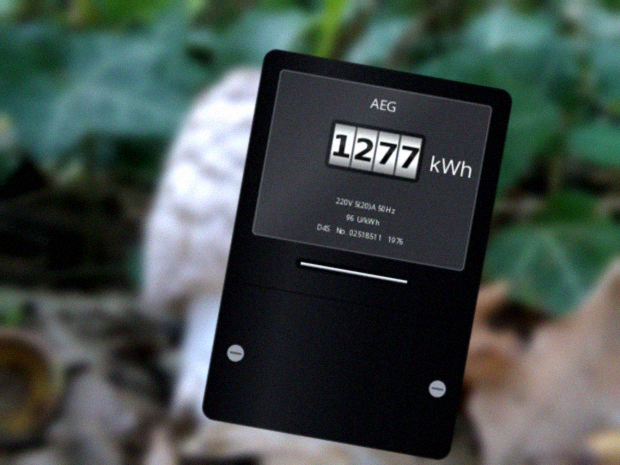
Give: 1277 kWh
